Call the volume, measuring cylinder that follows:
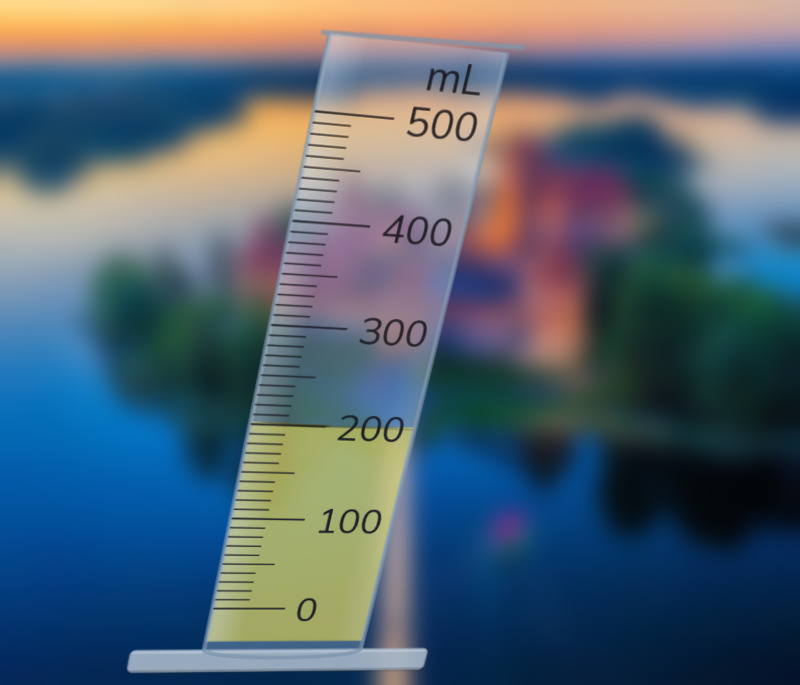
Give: 200 mL
